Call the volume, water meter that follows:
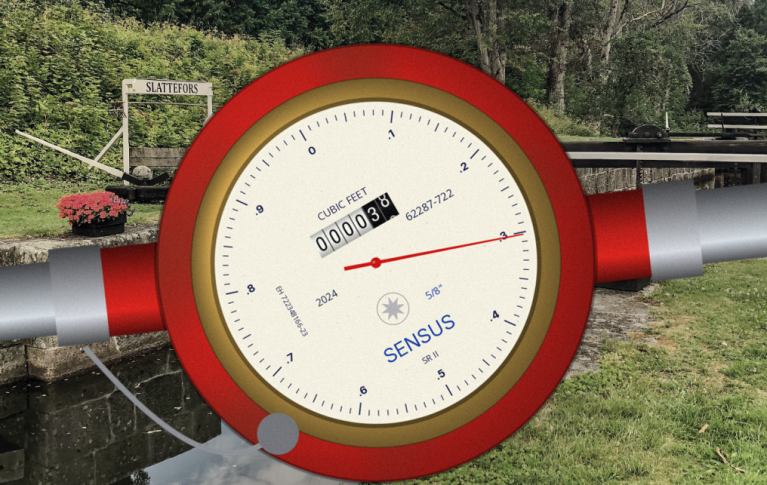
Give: 38.30 ft³
